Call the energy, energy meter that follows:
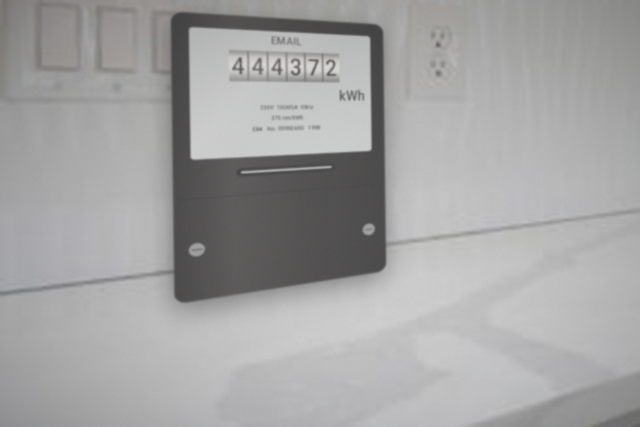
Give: 444372 kWh
